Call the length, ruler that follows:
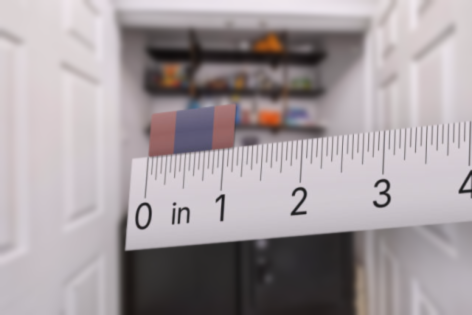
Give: 1.125 in
